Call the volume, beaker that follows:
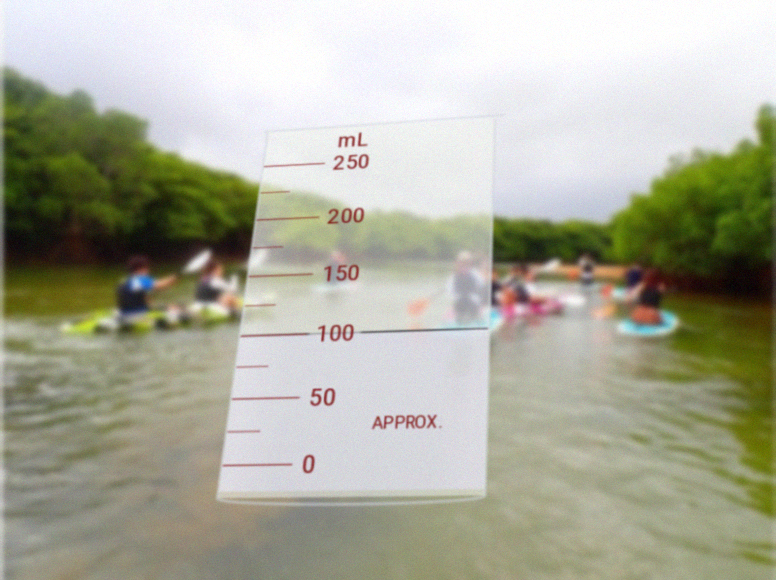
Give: 100 mL
